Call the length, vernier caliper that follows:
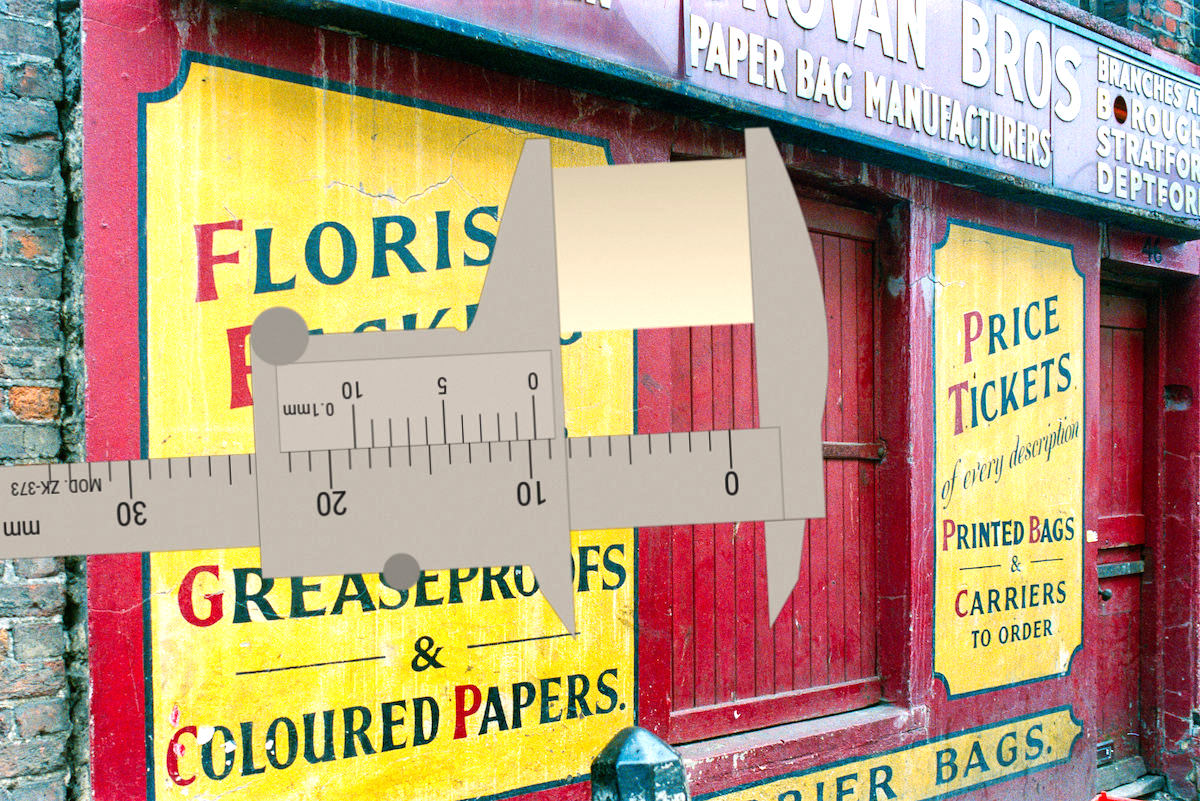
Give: 9.7 mm
